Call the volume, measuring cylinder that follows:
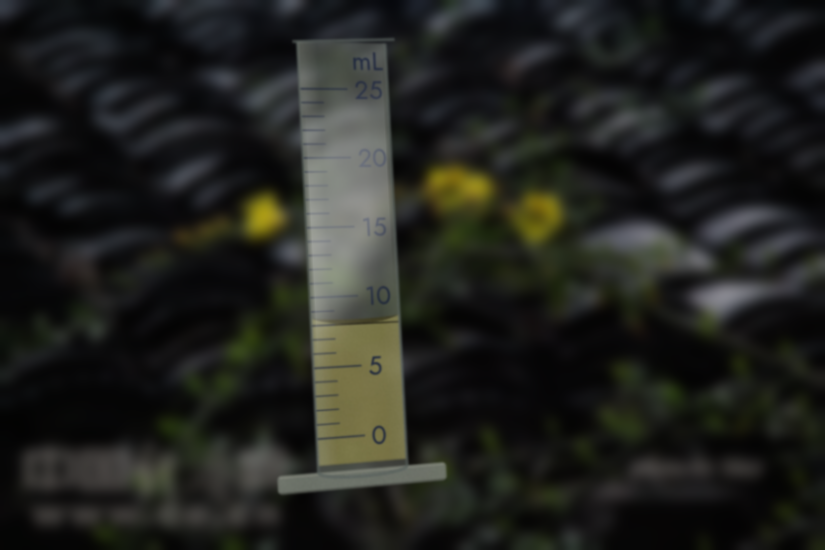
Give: 8 mL
